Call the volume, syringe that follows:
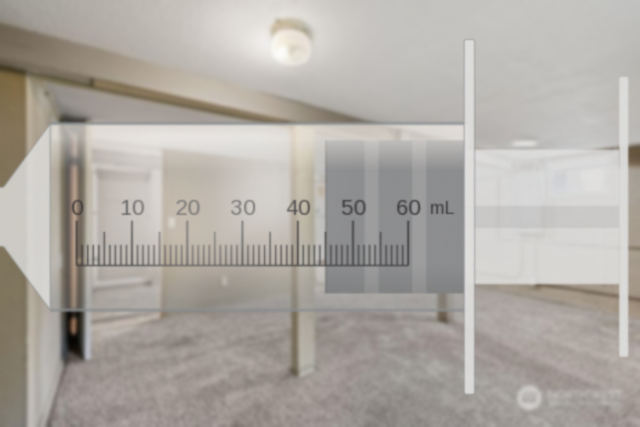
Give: 45 mL
